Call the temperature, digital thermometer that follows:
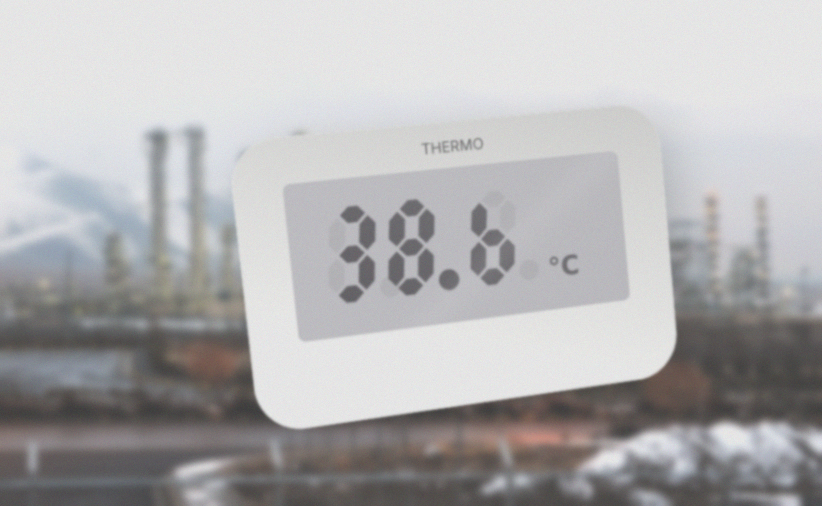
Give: 38.6 °C
